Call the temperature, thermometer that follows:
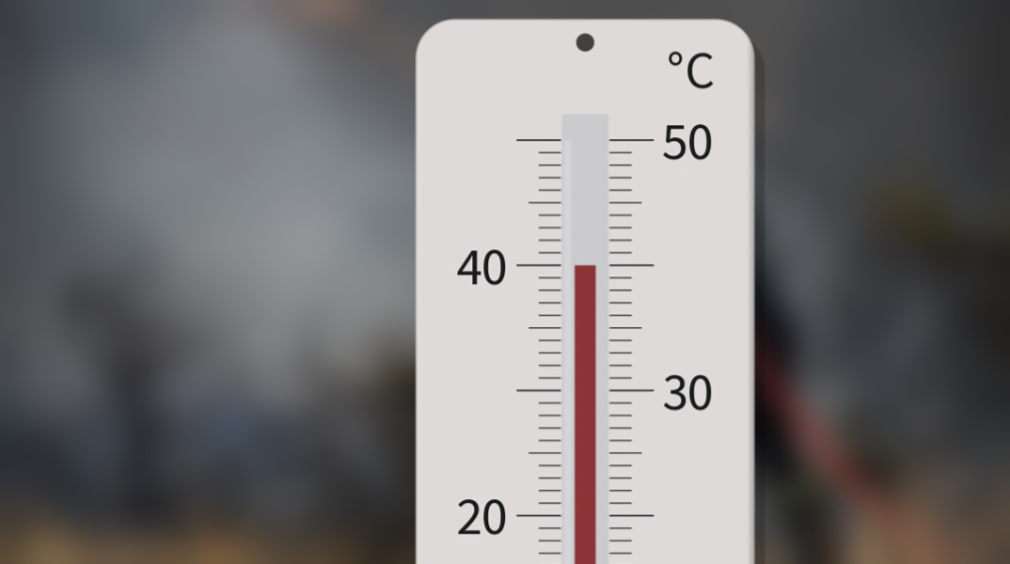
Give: 40 °C
